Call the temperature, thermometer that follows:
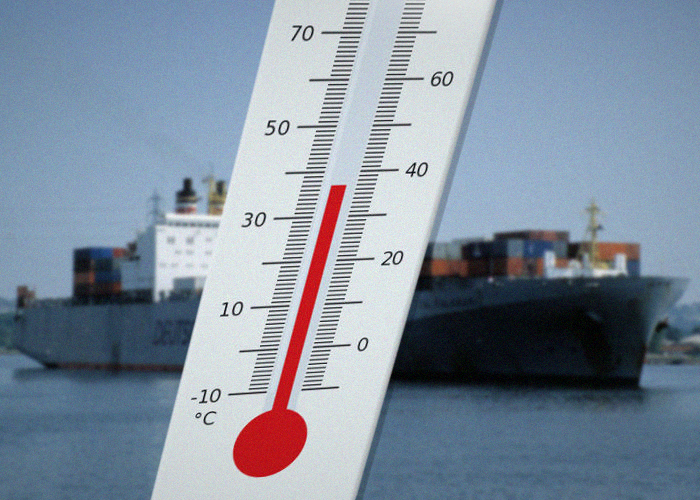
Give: 37 °C
